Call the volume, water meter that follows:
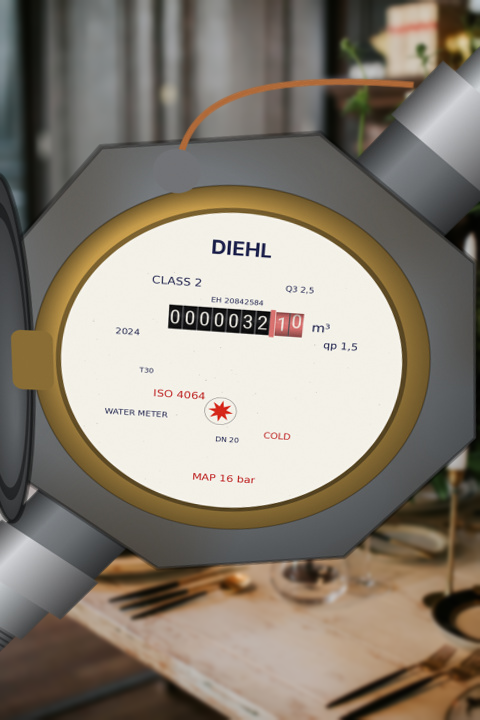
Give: 32.10 m³
